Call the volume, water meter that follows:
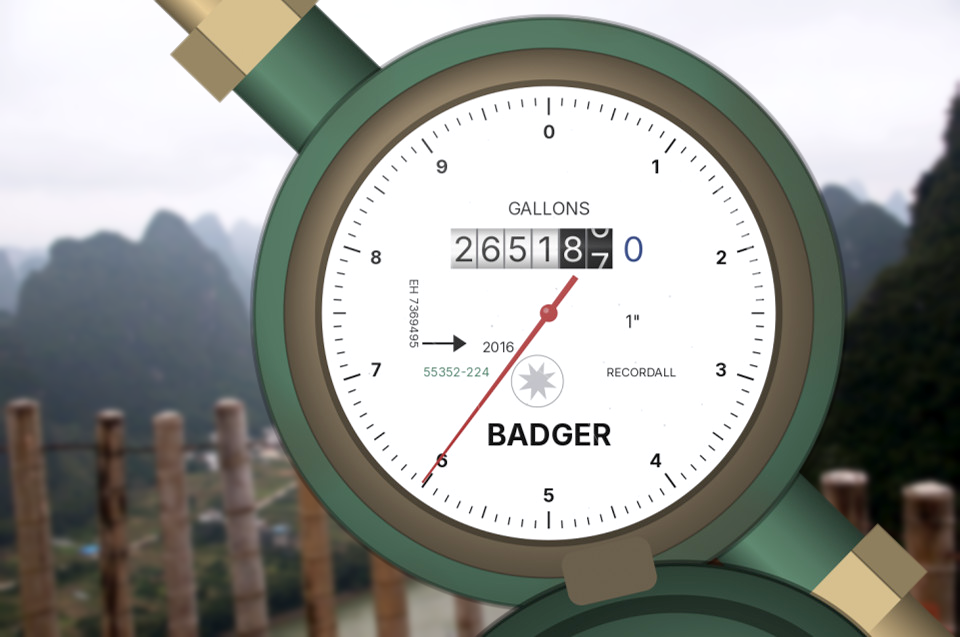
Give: 2651866.0 gal
